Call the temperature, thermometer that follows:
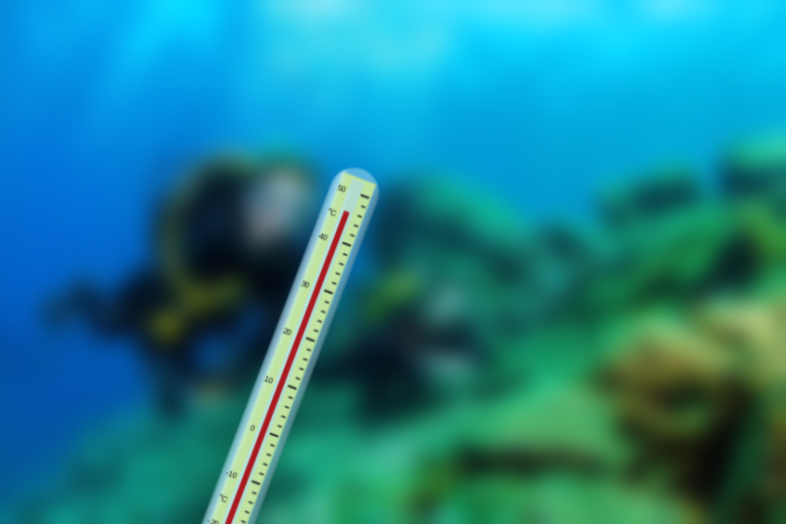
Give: 46 °C
